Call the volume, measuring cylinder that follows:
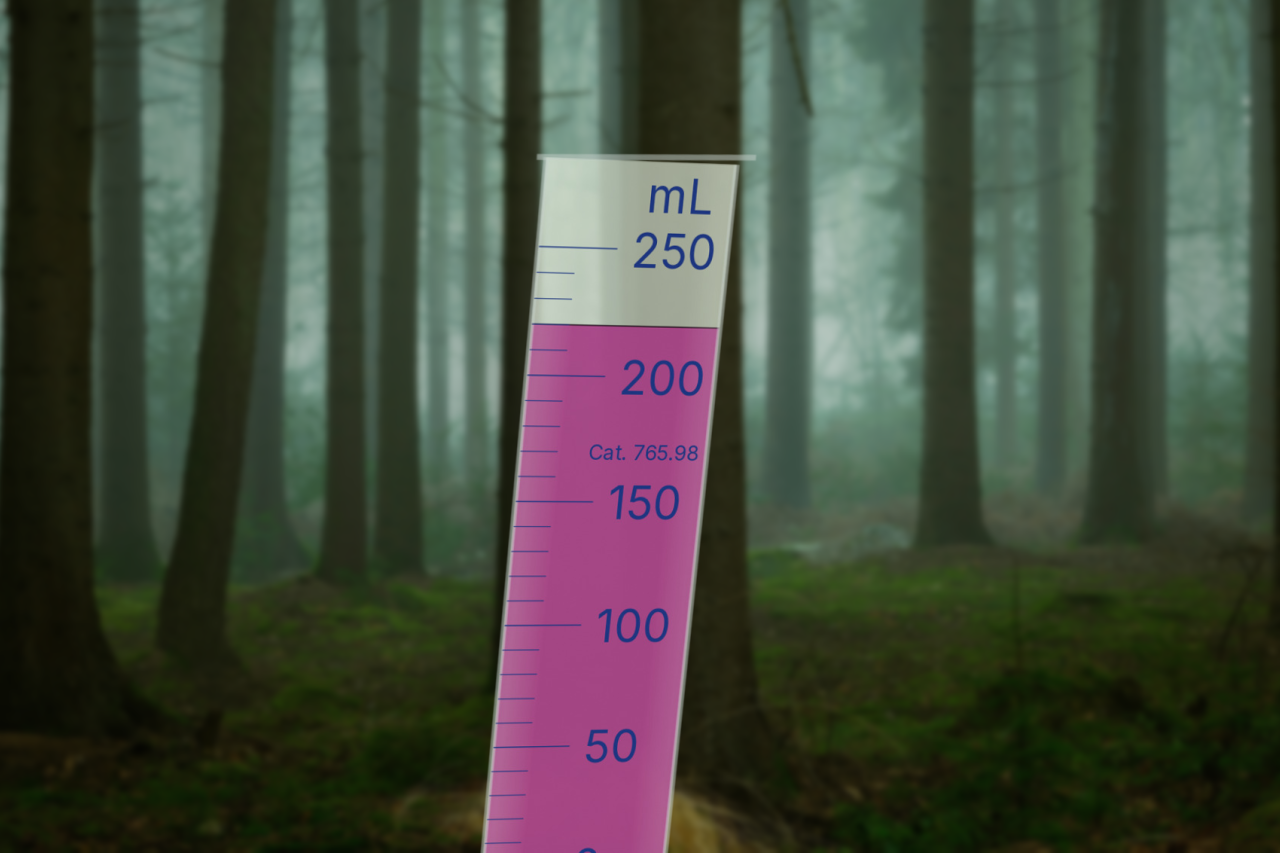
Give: 220 mL
